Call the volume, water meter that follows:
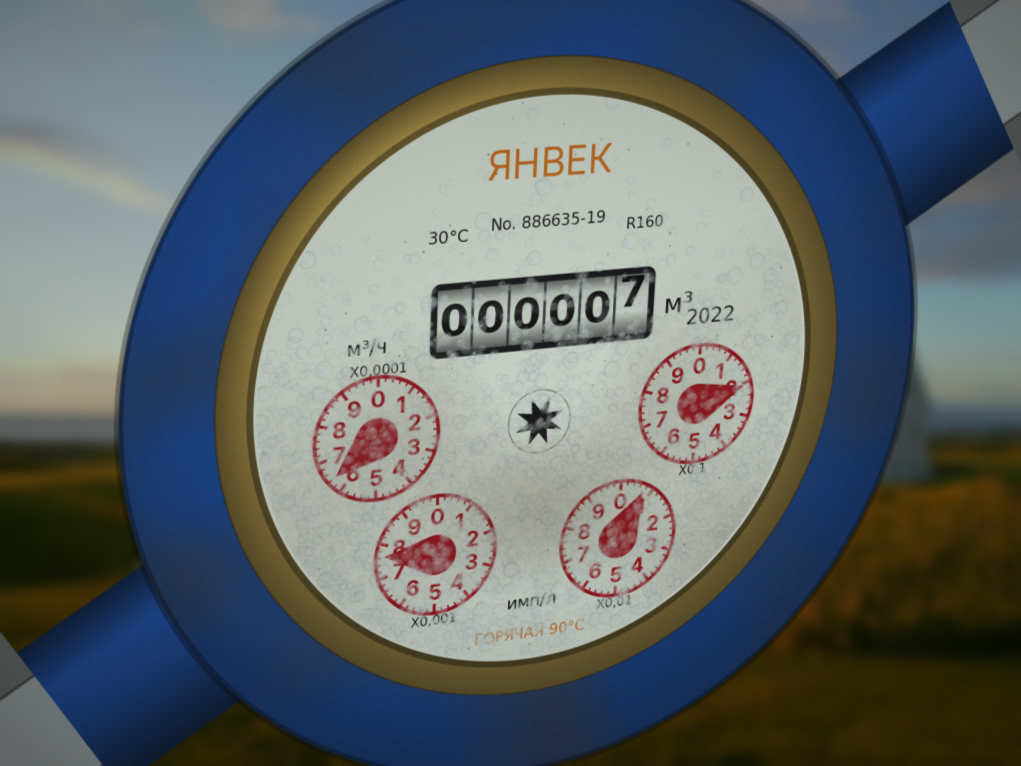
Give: 7.2076 m³
